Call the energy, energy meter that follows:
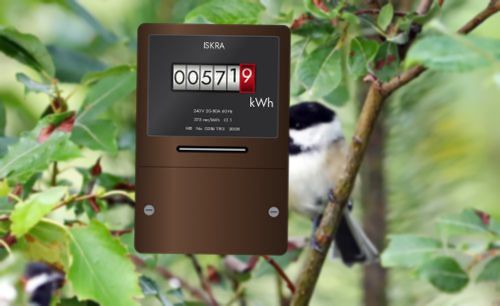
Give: 571.9 kWh
